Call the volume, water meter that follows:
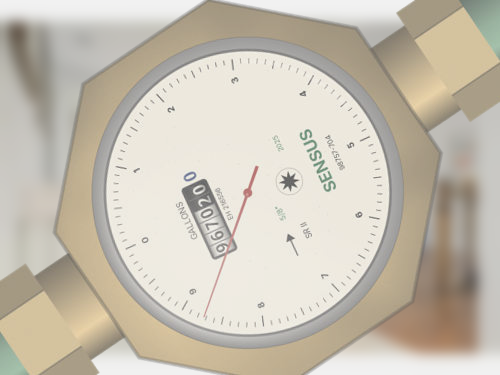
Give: 9670198.7 gal
